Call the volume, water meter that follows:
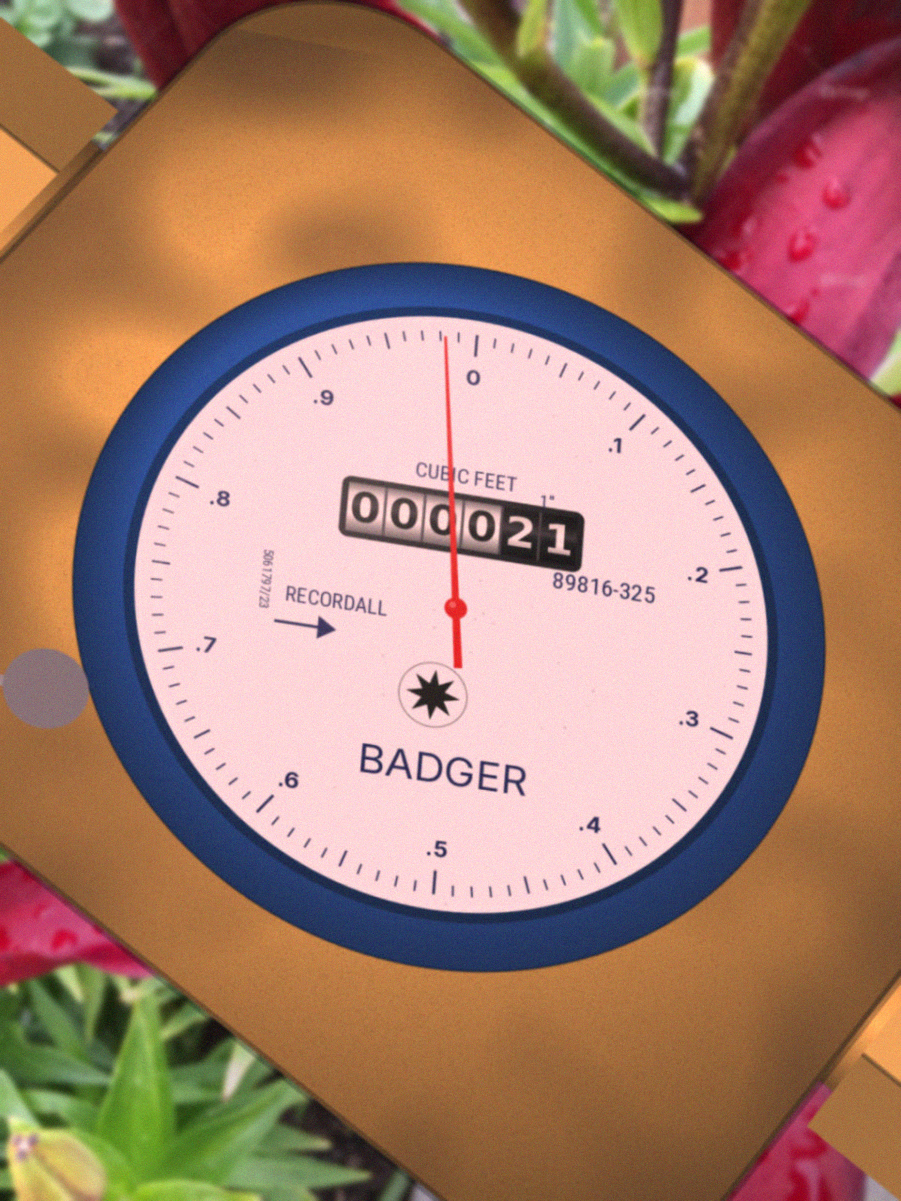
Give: 20.98 ft³
